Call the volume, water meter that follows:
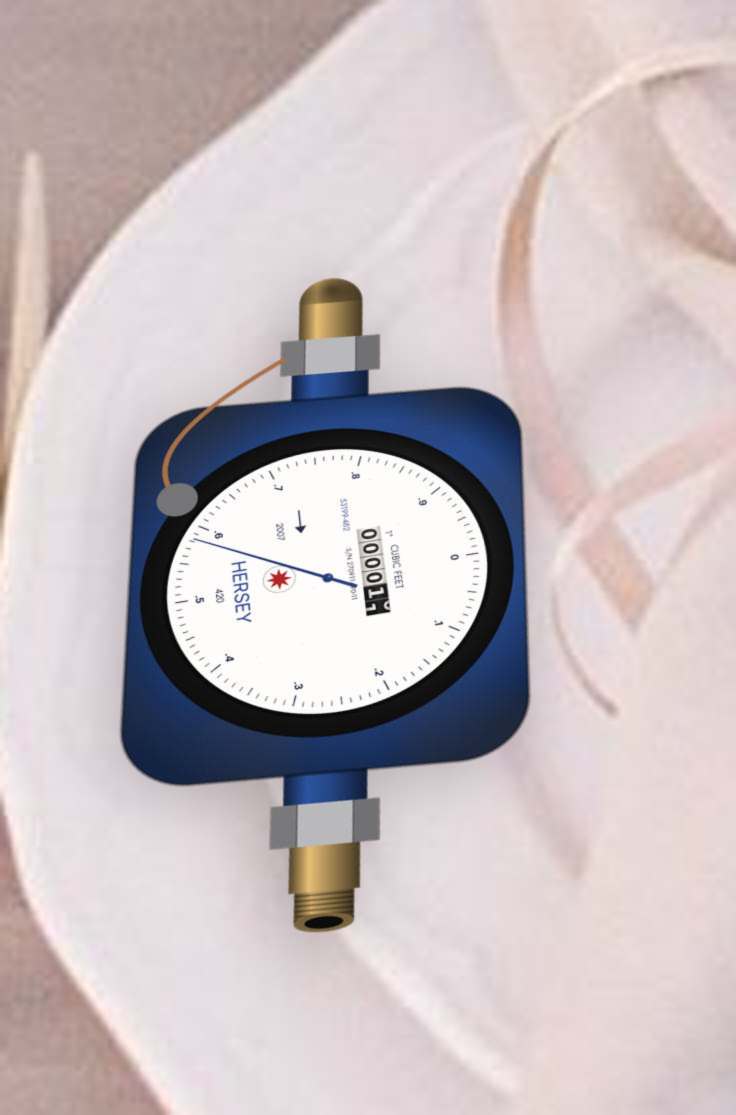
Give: 10.58 ft³
